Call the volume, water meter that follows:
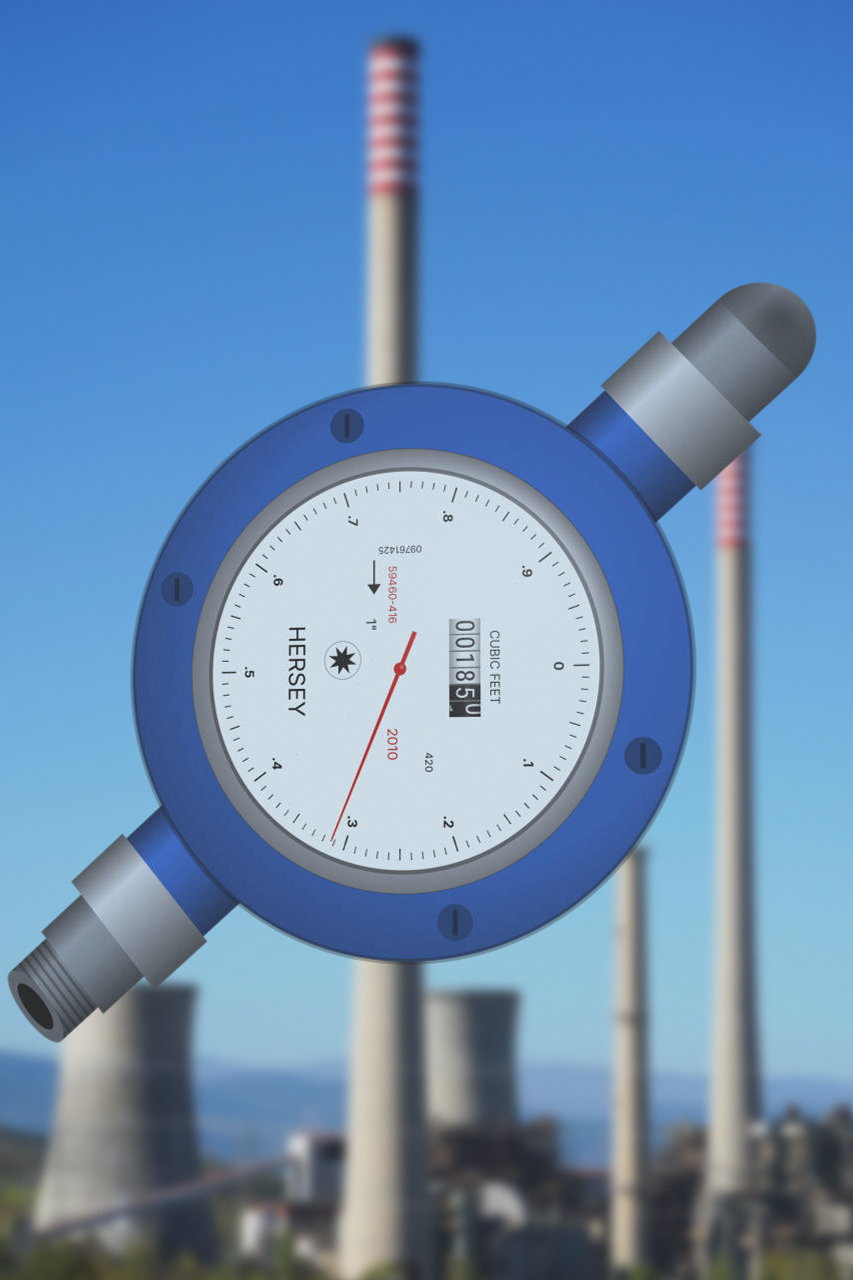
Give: 1850.31 ft³
